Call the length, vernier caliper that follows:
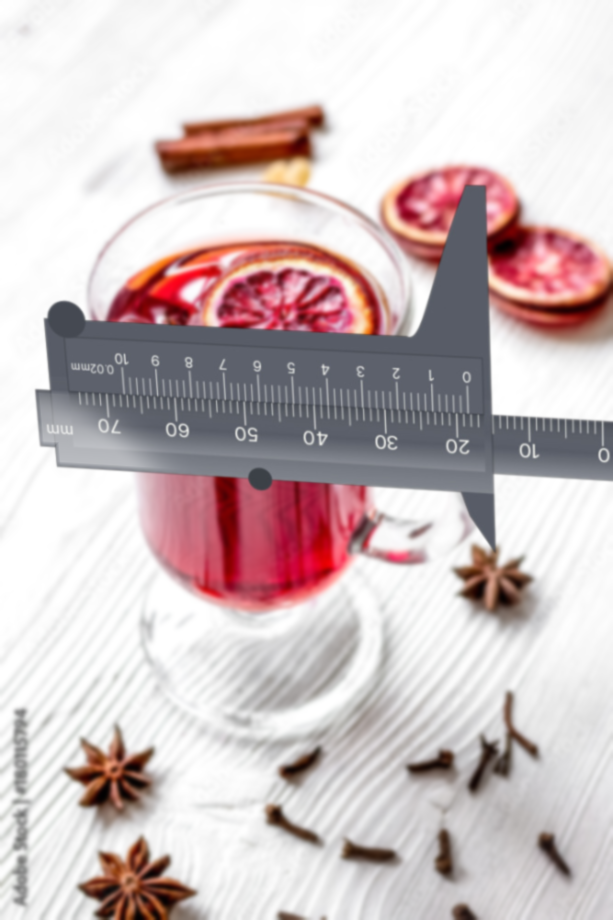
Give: 18.4 mm
